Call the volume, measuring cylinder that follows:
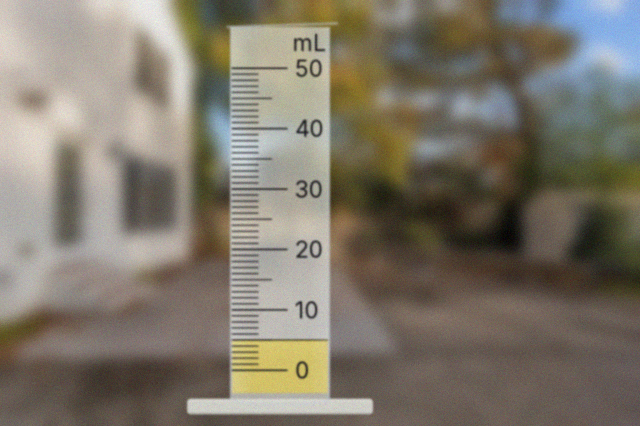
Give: 5 mL
